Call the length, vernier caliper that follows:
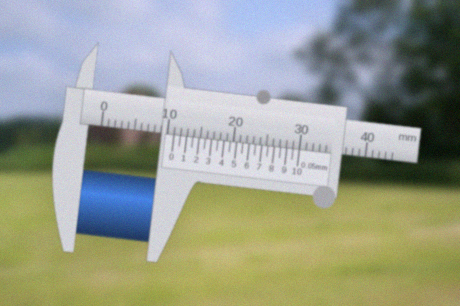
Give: 11.0 mm
